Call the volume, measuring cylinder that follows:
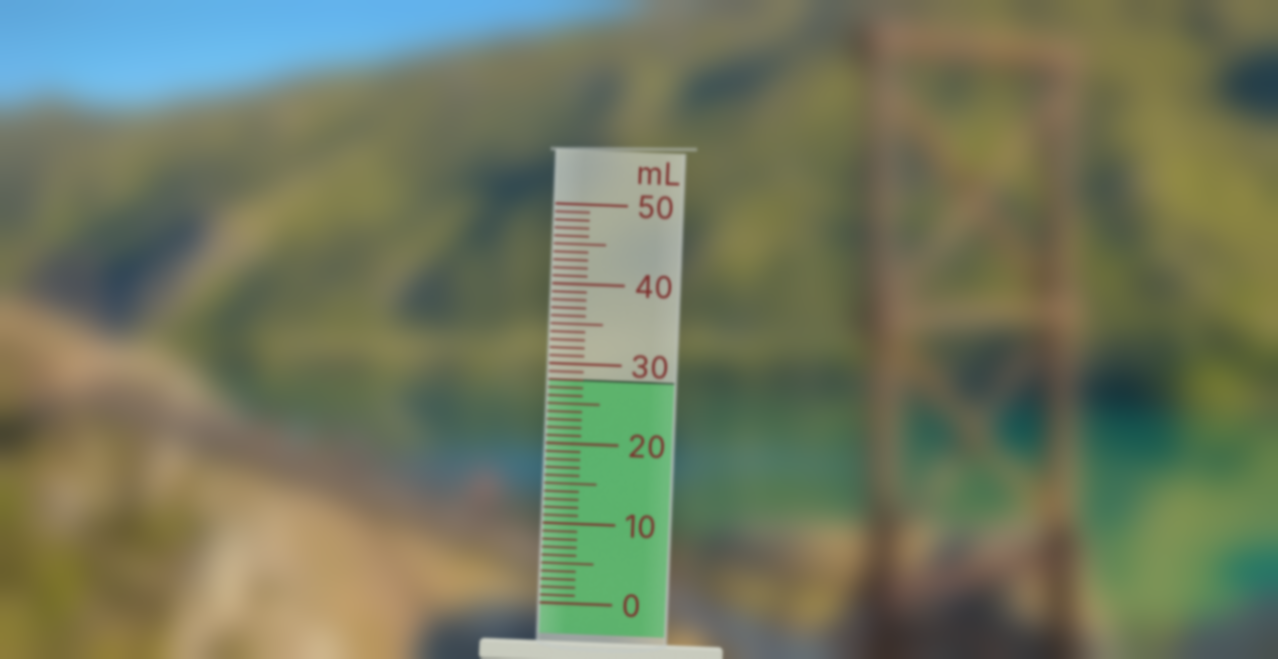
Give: 28 mL
